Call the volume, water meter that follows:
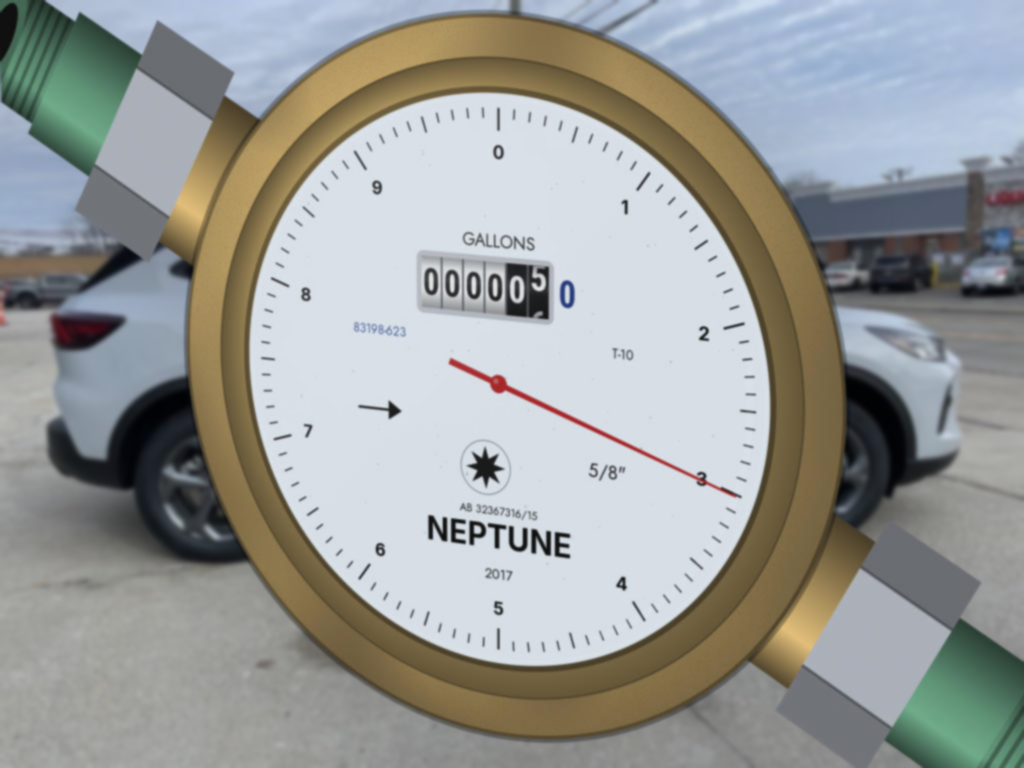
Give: 53.0 gal
